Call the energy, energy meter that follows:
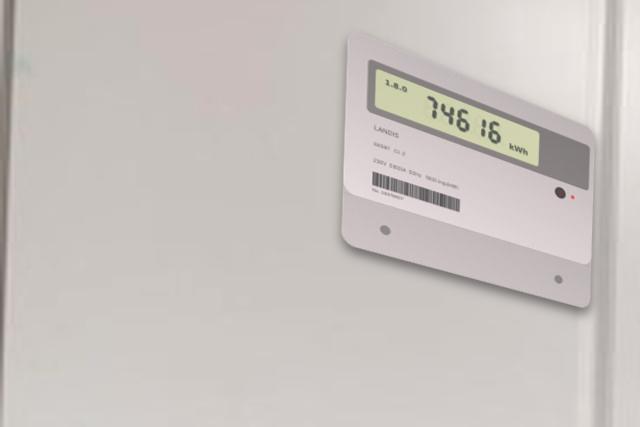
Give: 74616 kWh
